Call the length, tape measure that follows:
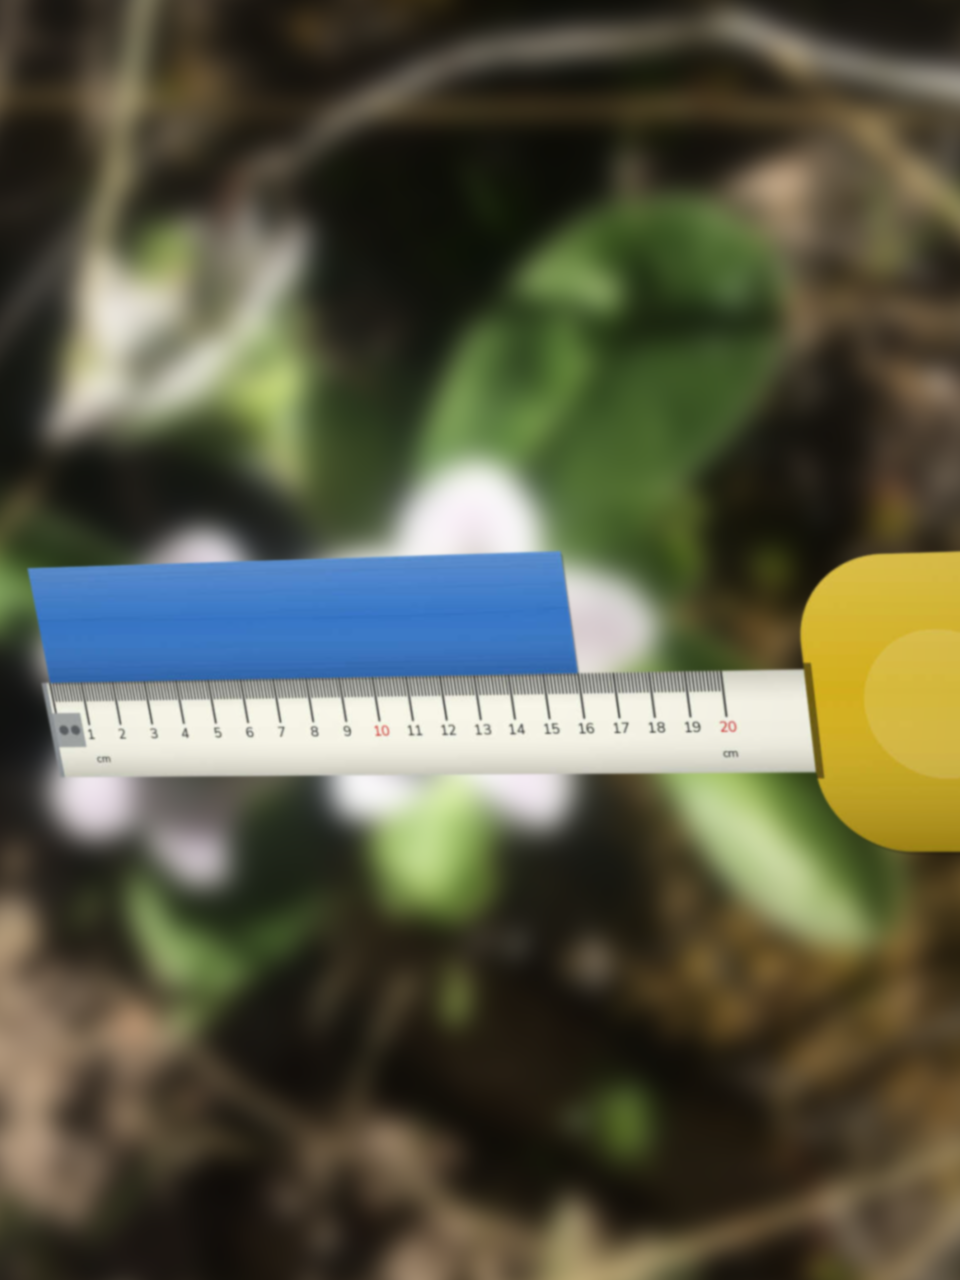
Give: 16 cm
